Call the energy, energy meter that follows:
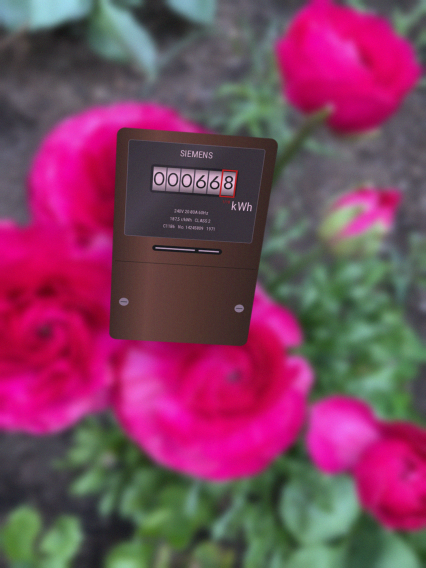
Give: 66.8 kWh
